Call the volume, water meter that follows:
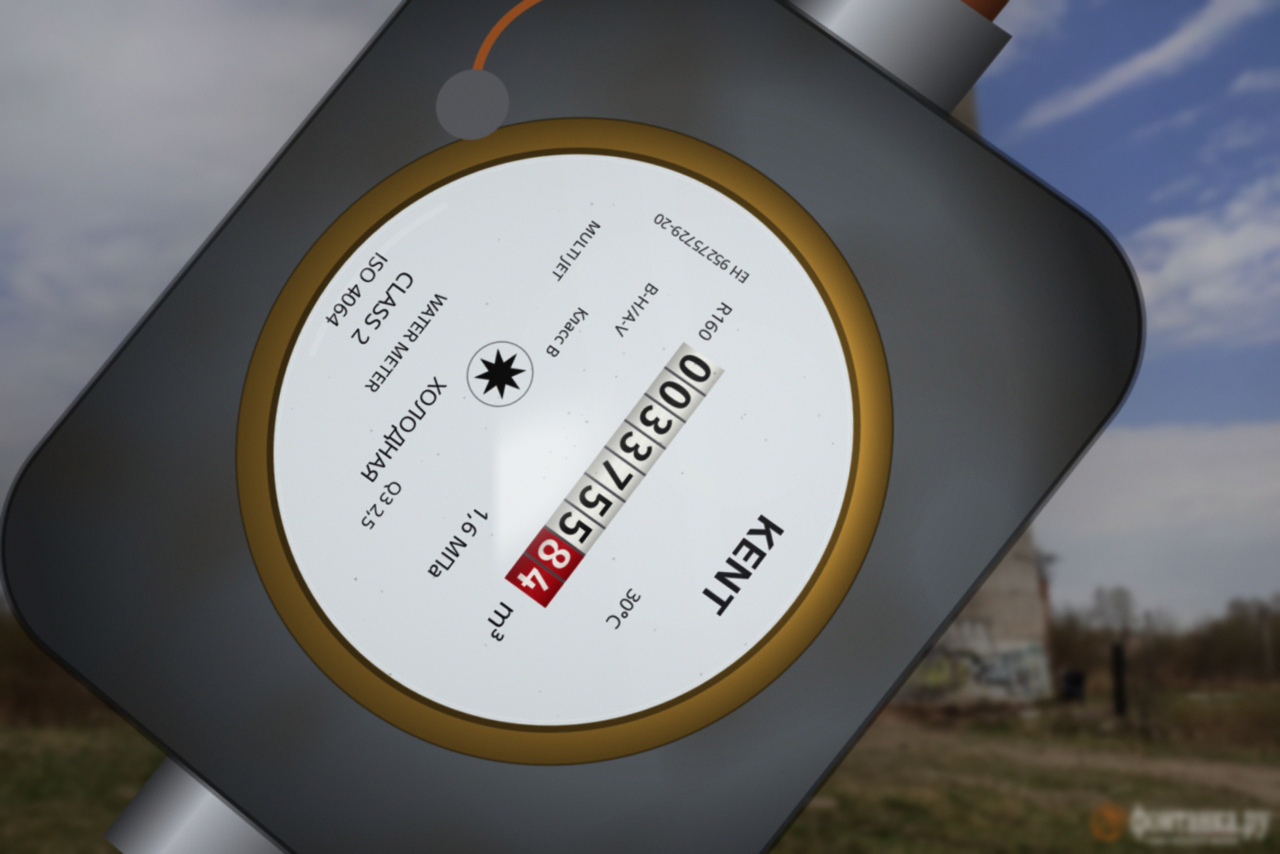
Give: 33755.84 m³
